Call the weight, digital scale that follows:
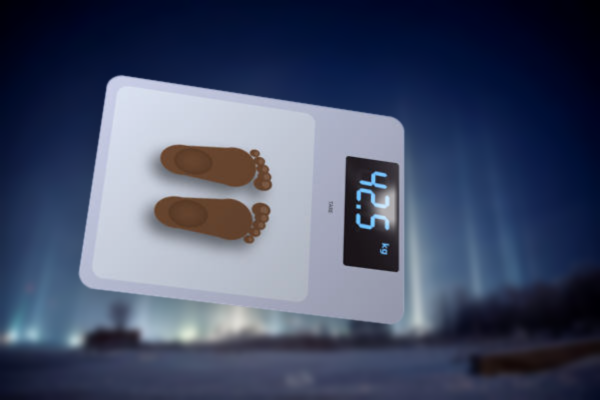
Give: 42.5 kg
